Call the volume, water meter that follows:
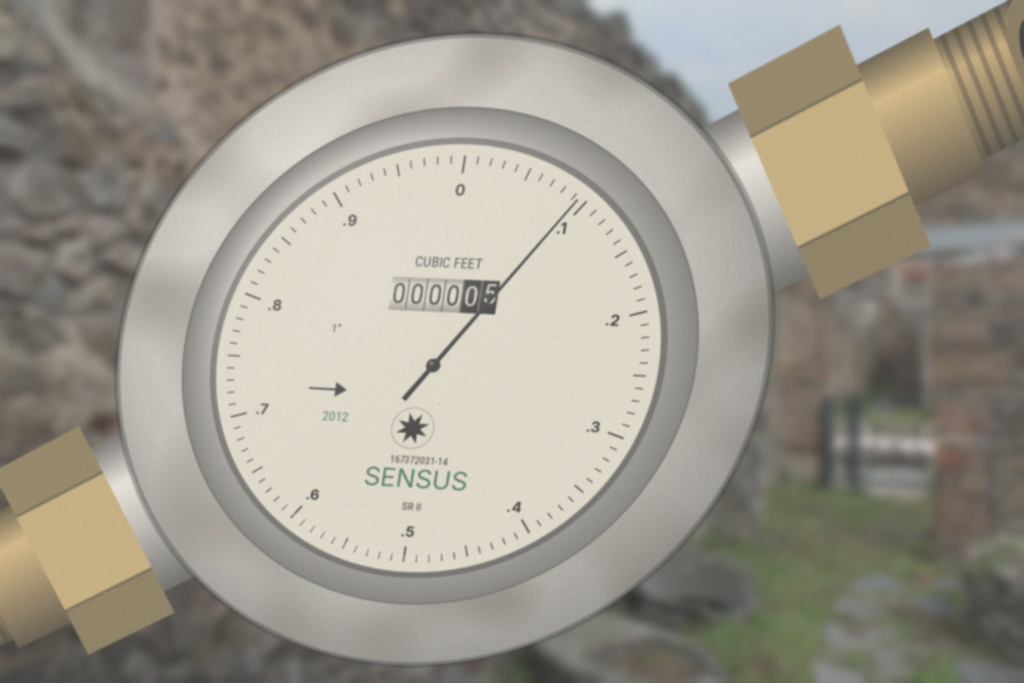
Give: 5.09 ft³
